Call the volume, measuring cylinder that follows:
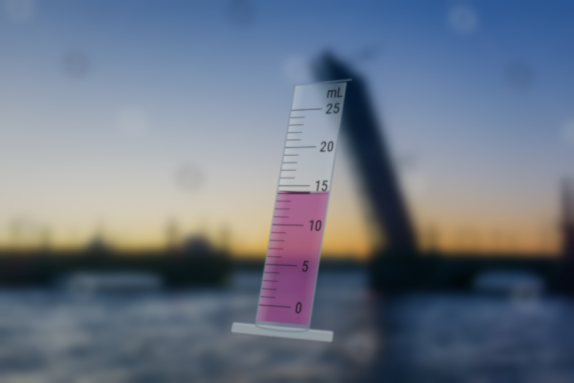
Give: 14 mL
